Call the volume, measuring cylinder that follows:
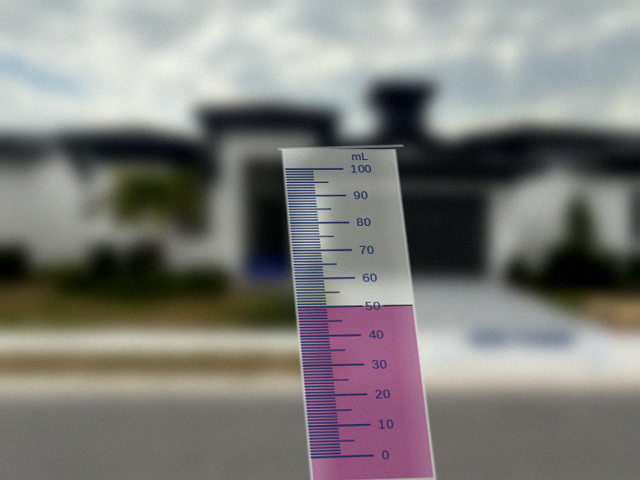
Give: 50 mL
